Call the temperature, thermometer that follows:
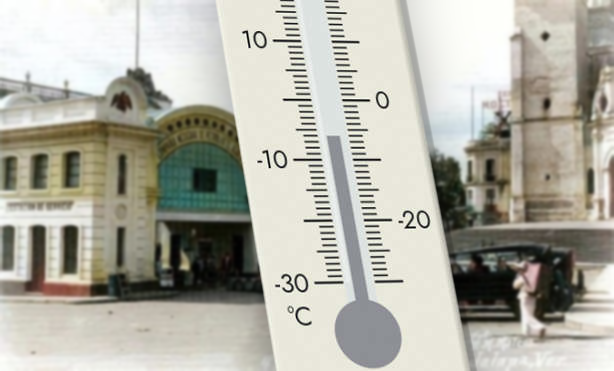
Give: -6 °C
